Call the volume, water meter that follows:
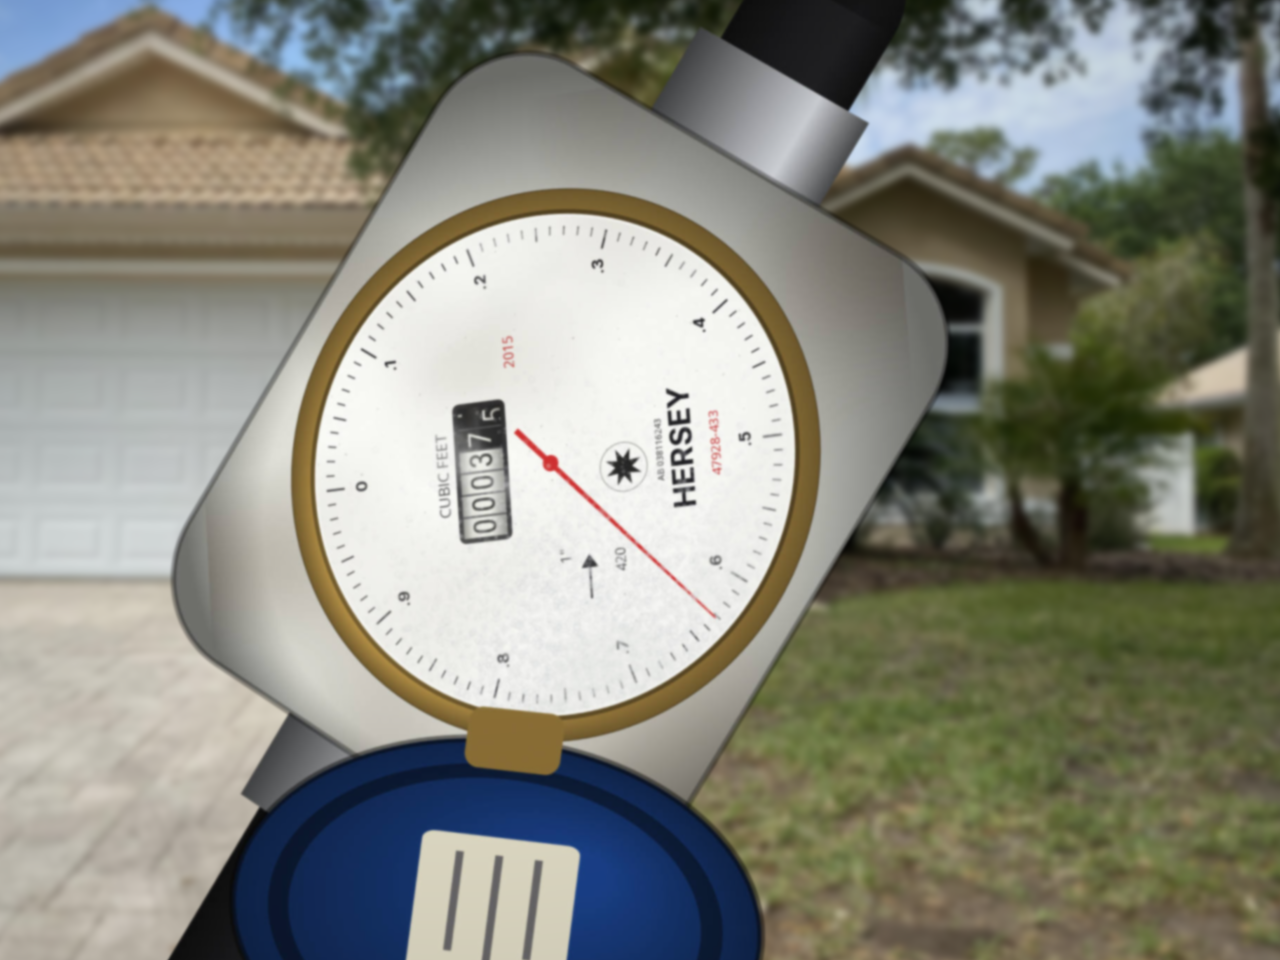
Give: 374.63 ft³
